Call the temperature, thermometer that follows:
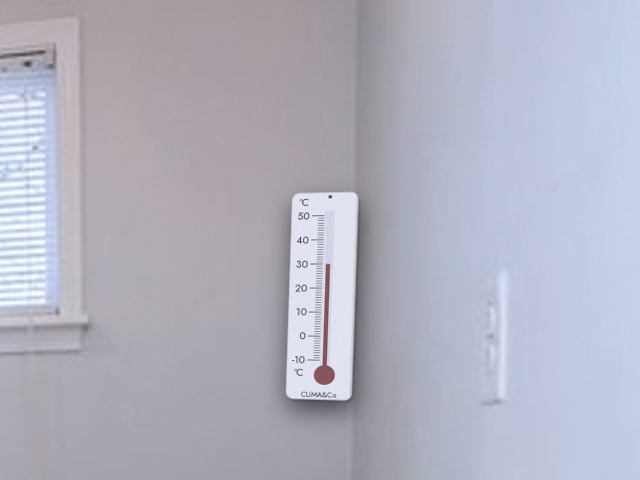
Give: 30 °C
